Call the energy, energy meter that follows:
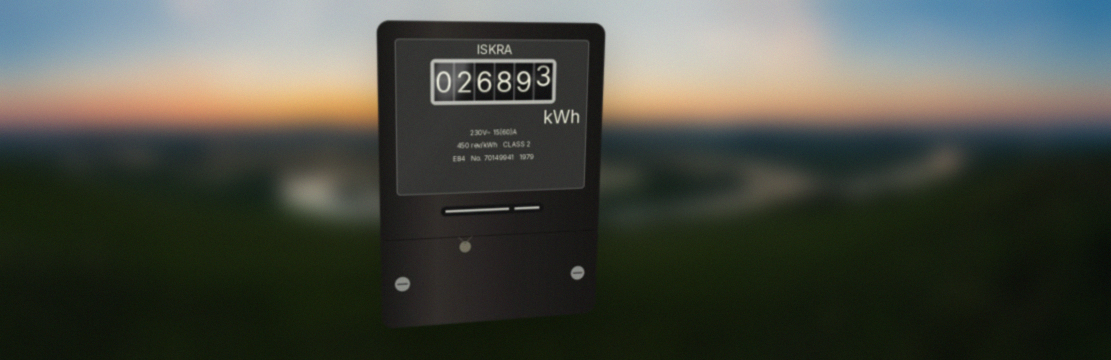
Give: 26893 kWh
